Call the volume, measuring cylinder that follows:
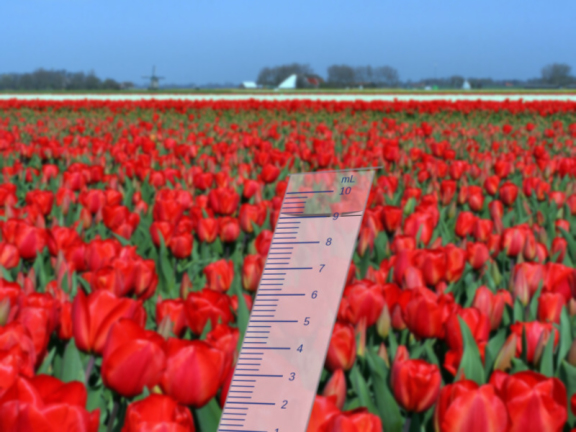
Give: 9 mL
